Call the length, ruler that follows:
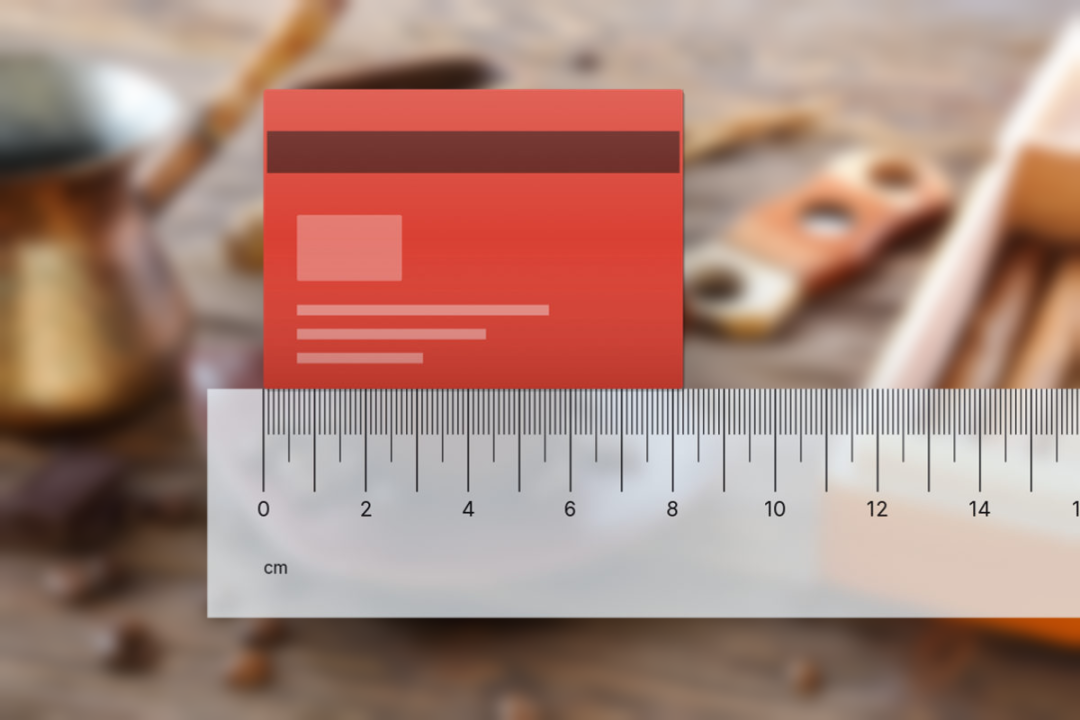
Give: 8.2 cm
